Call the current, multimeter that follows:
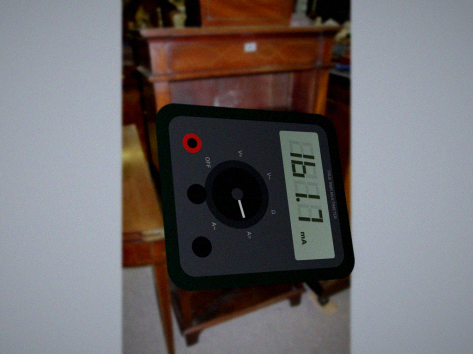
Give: 161.7 mA
